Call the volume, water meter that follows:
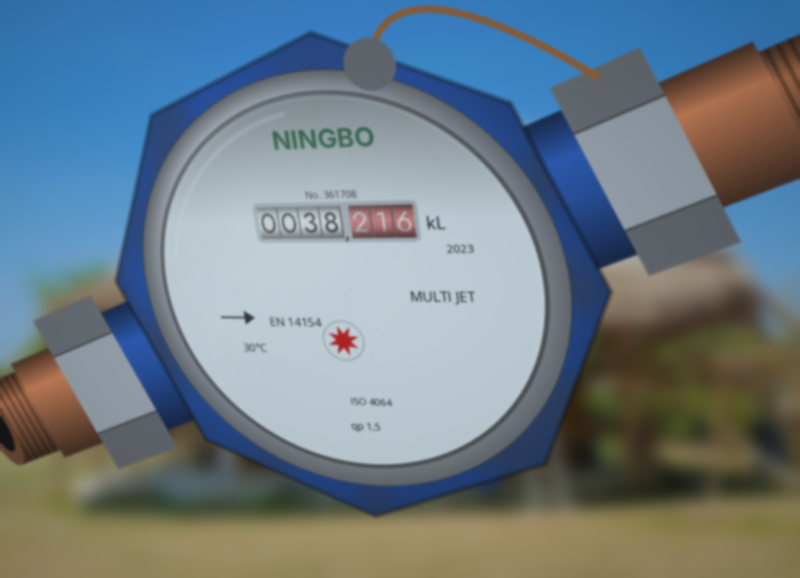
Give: 38.216 kL
